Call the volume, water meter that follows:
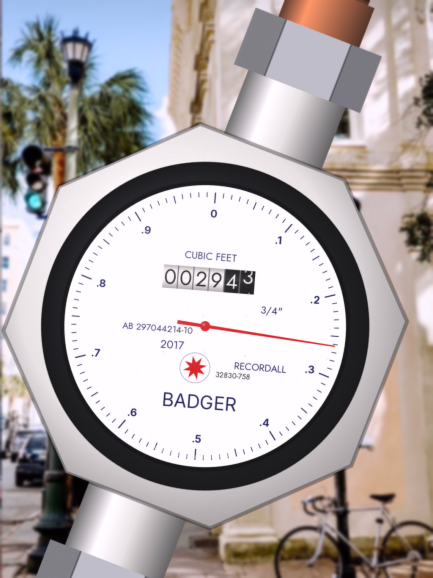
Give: 2943.26 ft³
